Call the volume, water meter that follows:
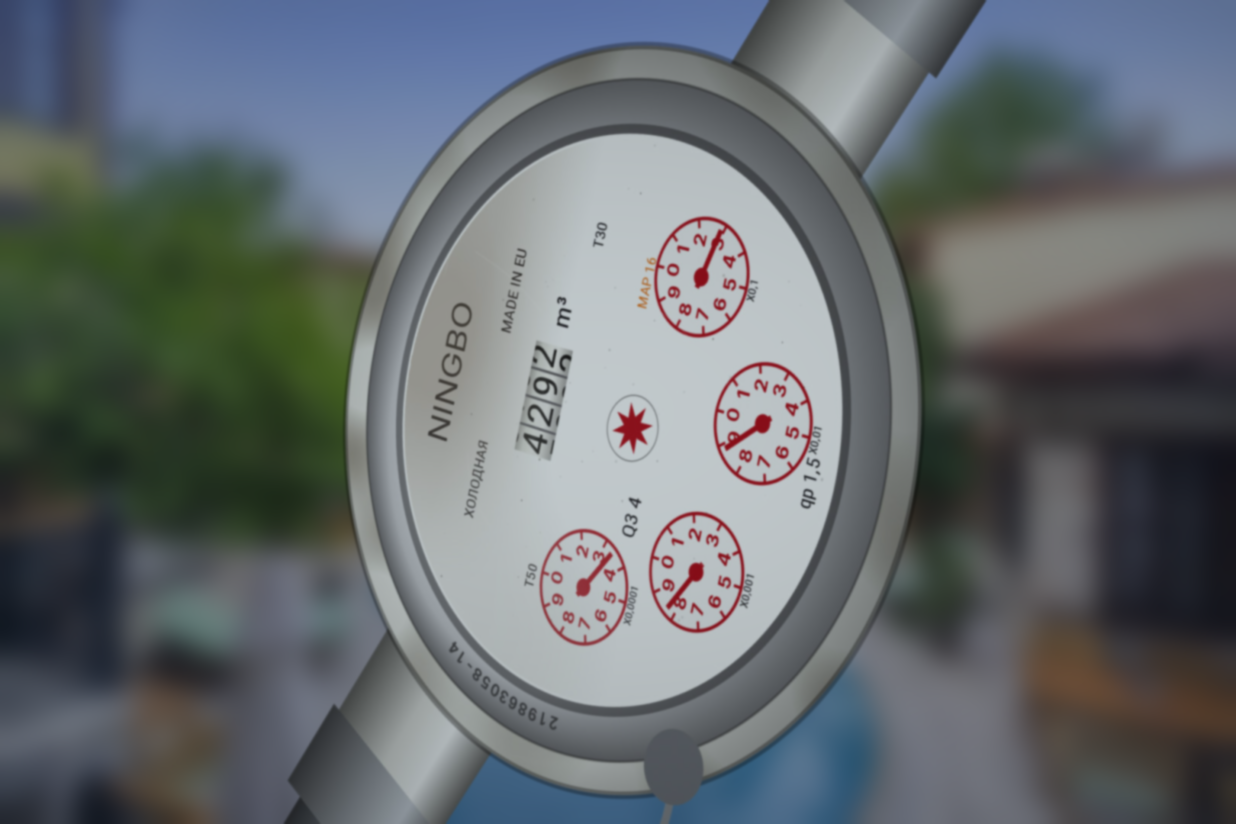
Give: 4292.2883 m³
